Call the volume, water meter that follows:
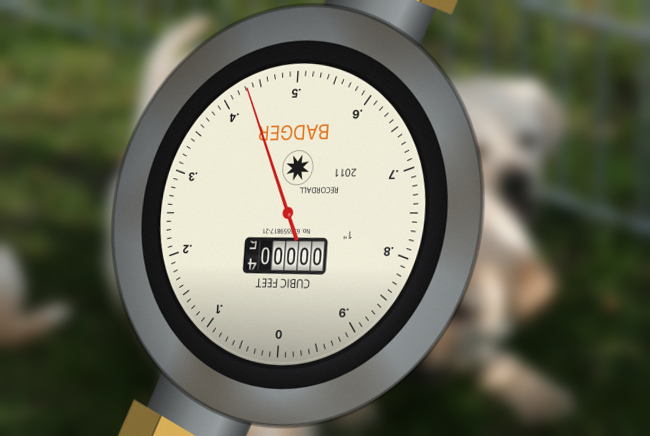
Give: 4.43 ft³
